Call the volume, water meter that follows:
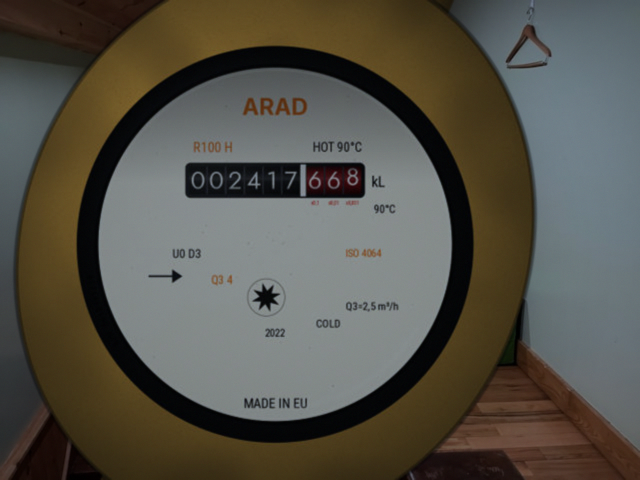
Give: 2417.668 kL
